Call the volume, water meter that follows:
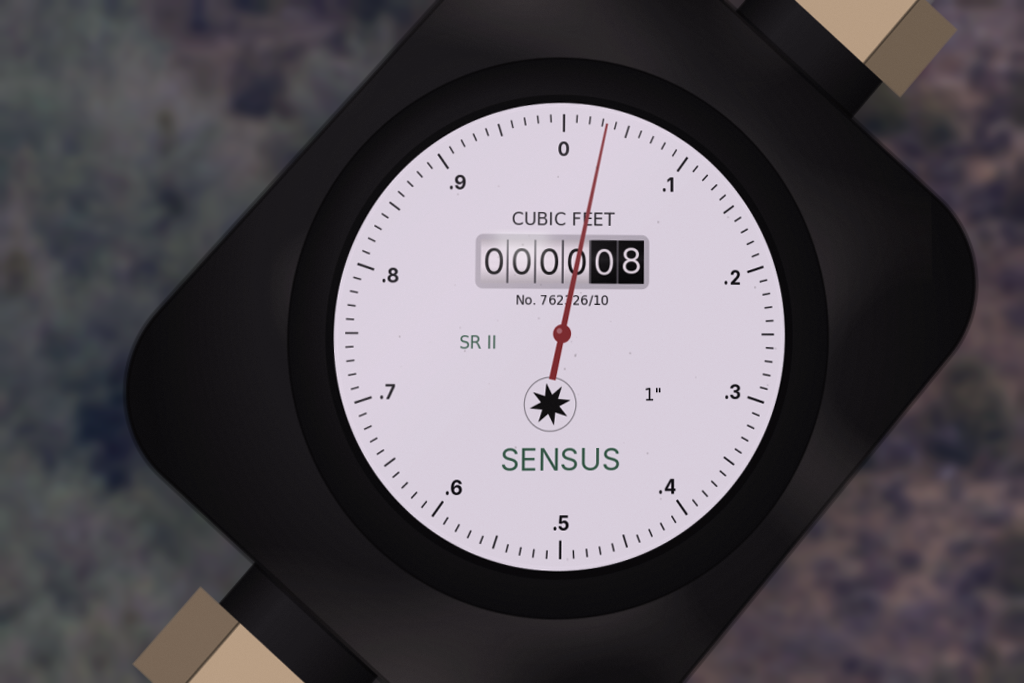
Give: 8.03 ft³
